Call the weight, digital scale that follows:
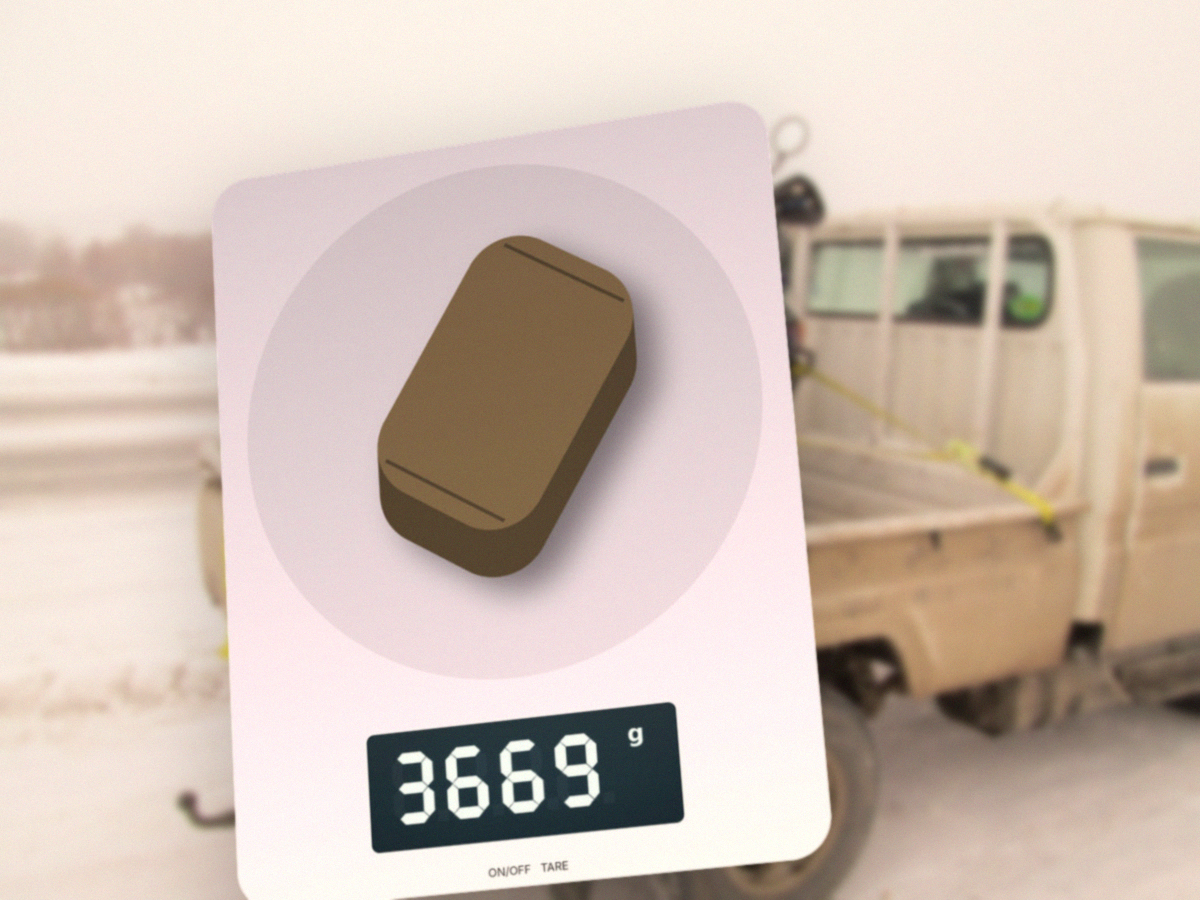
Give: 3669 g
